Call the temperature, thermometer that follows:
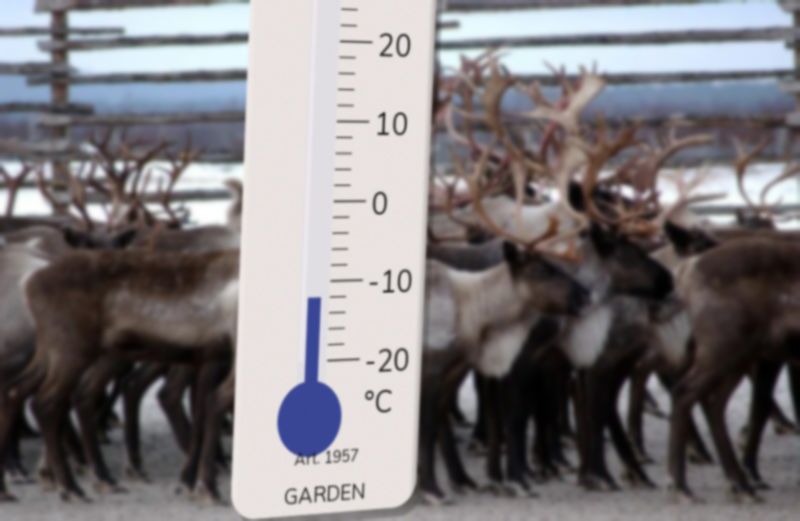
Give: -12 °C
